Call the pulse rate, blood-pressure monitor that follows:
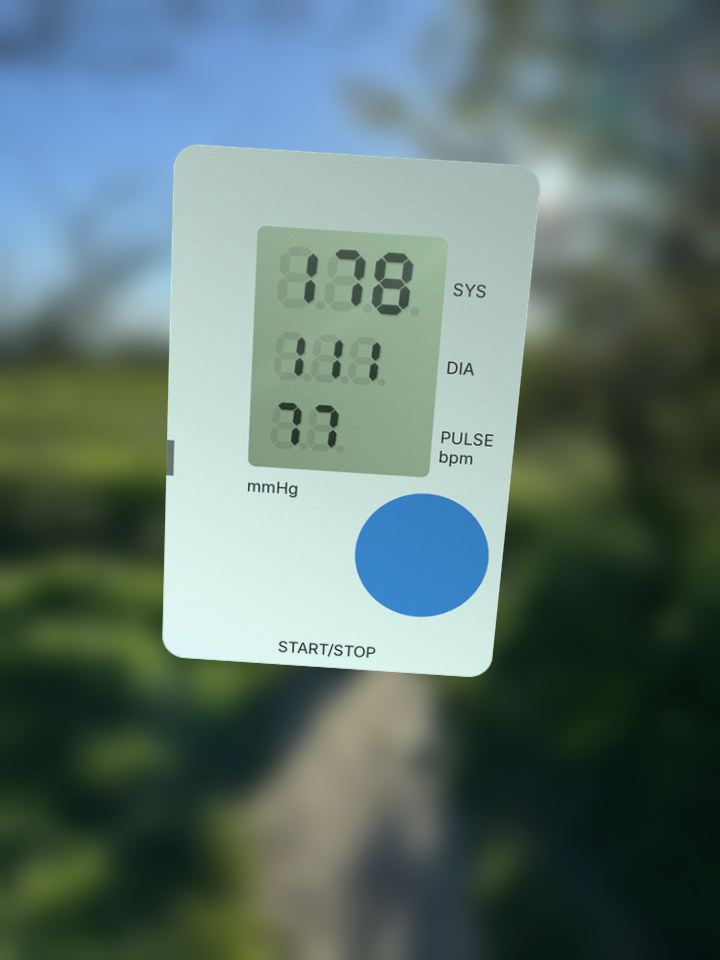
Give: 77 bpm
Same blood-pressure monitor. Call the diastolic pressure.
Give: 111 mmHg
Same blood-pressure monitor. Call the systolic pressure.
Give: 178 mmHg
